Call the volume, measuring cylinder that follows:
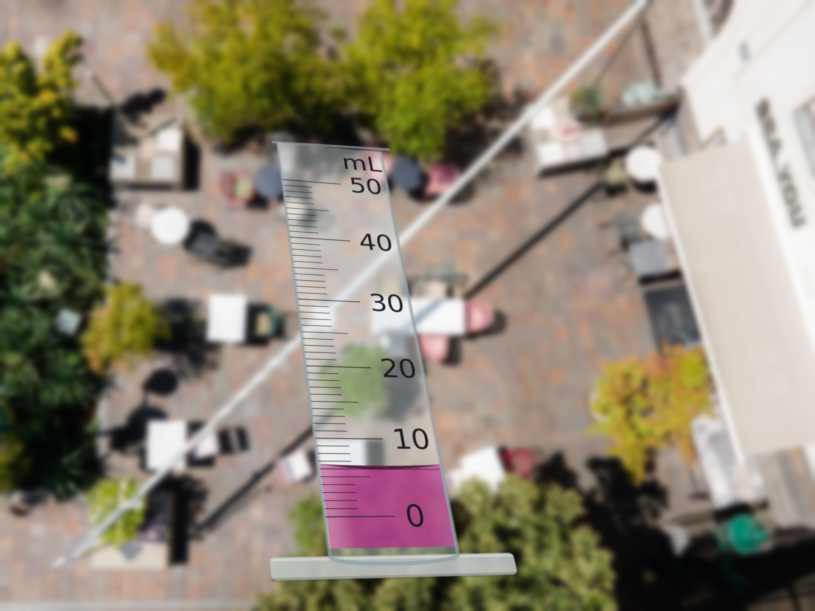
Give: 6 mL
